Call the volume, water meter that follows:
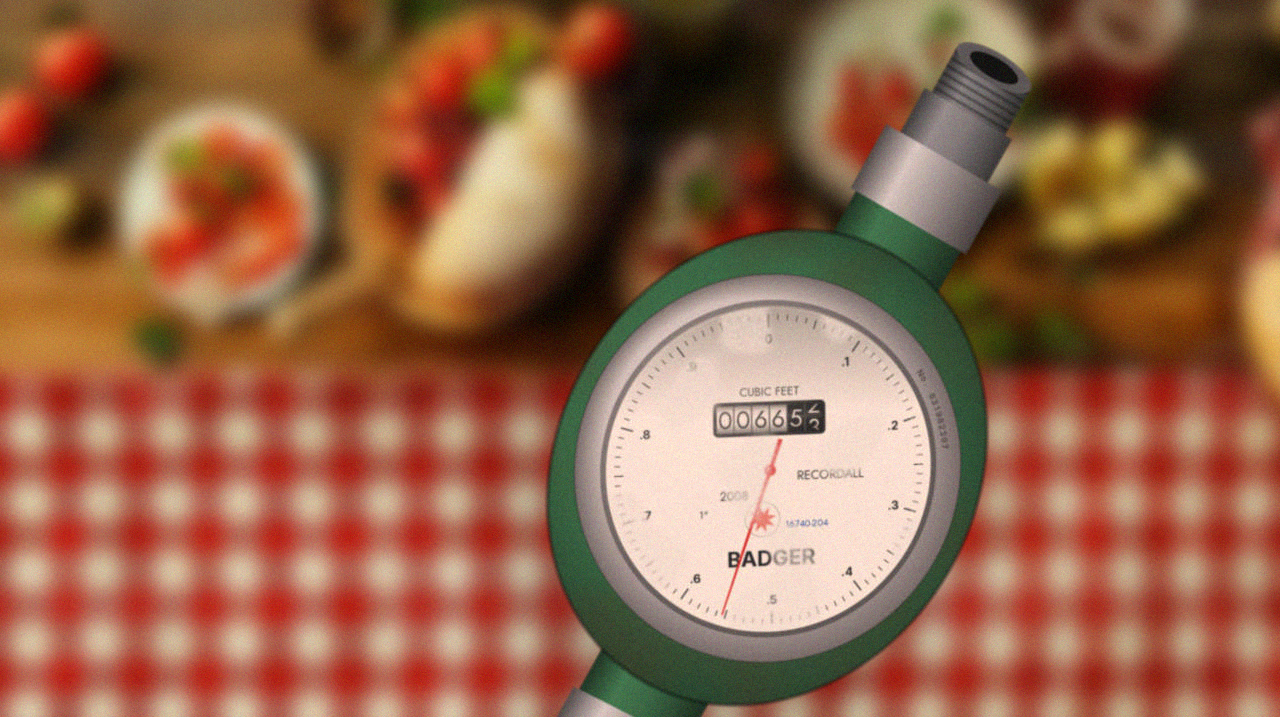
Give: 6652.55 ft³
